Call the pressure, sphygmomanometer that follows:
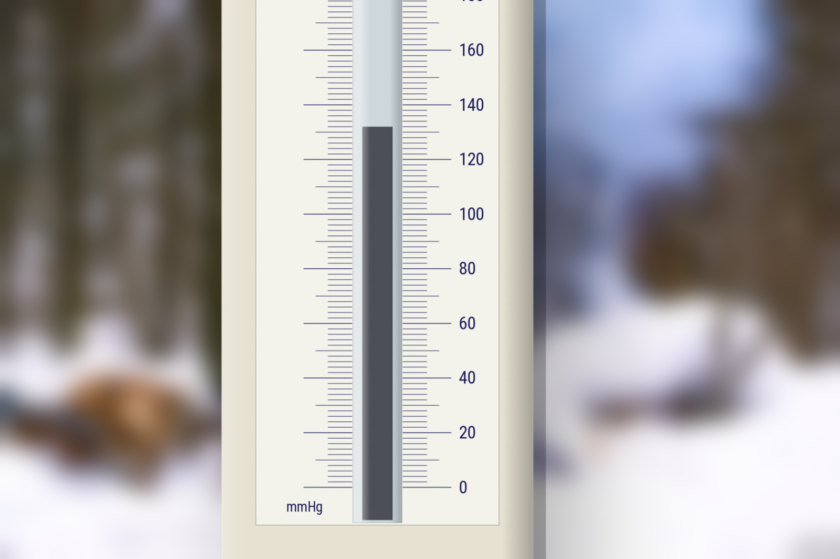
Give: 132 mmHg
